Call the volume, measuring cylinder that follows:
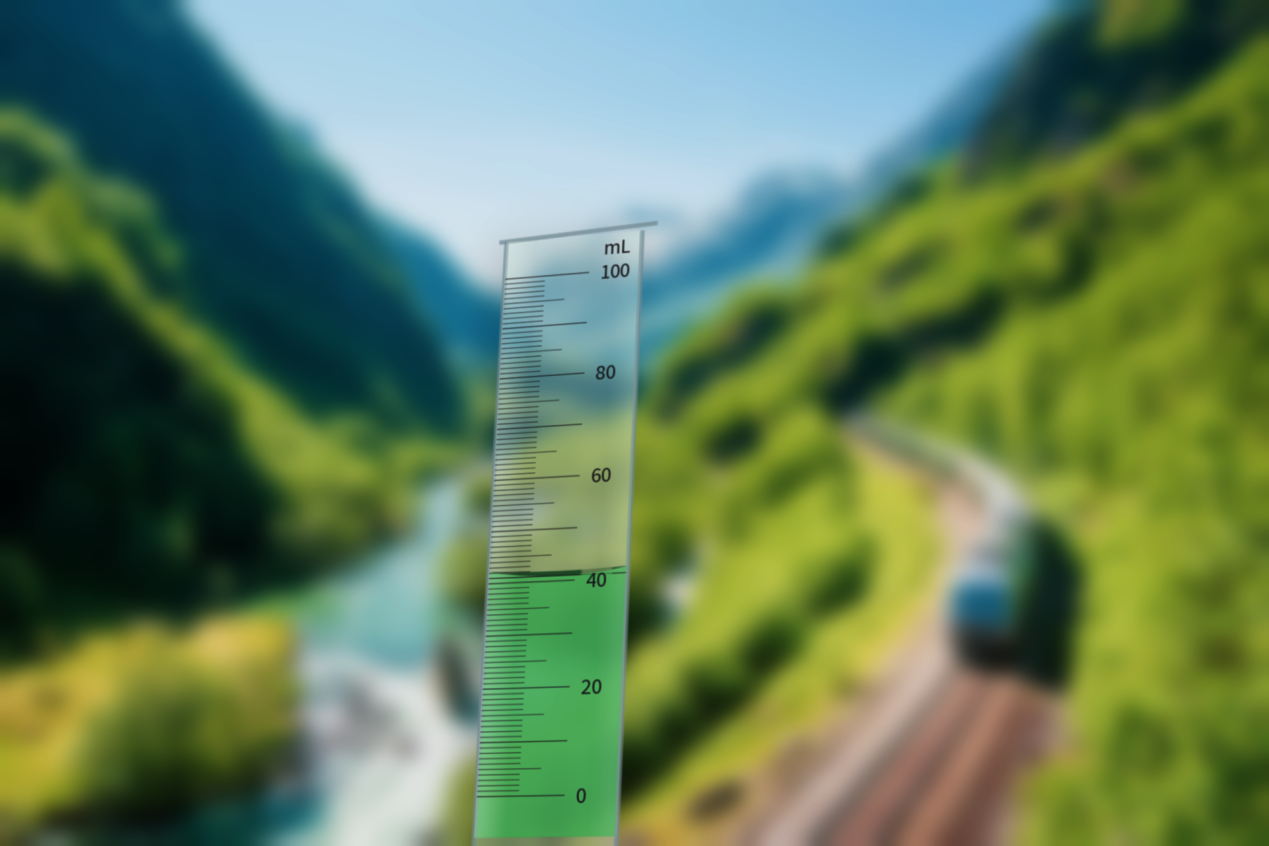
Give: 41 mL
